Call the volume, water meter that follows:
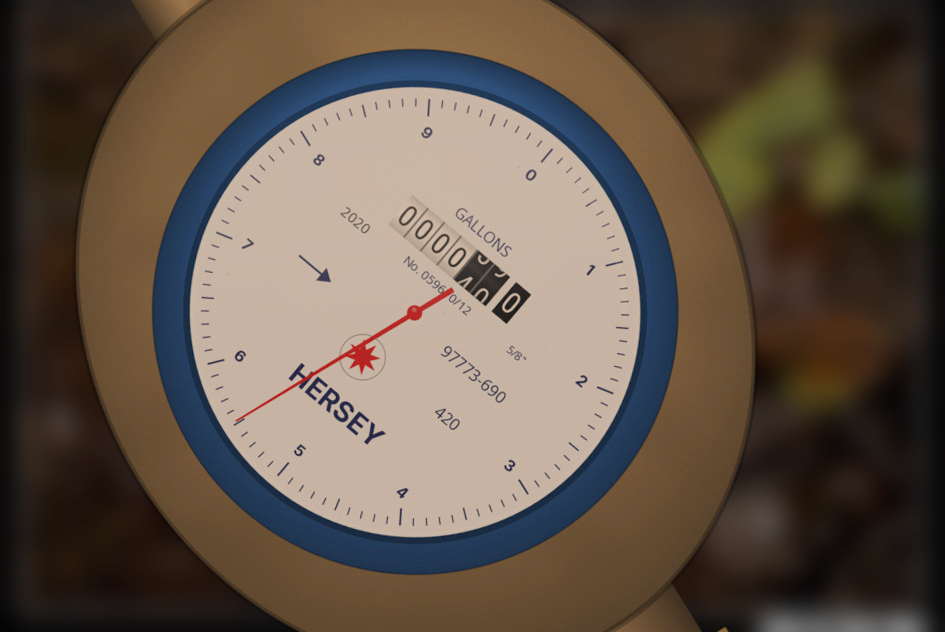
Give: 395.5 gal
